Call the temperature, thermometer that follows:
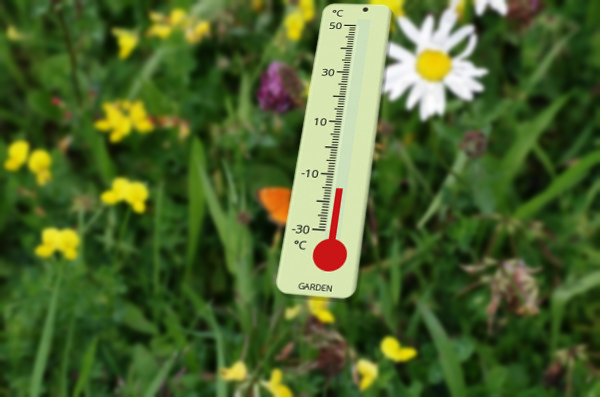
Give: -15 °C
